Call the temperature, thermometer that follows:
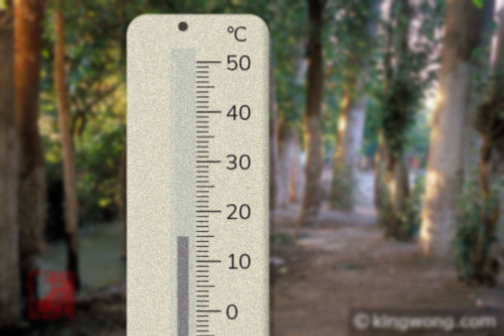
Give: 15 °C
